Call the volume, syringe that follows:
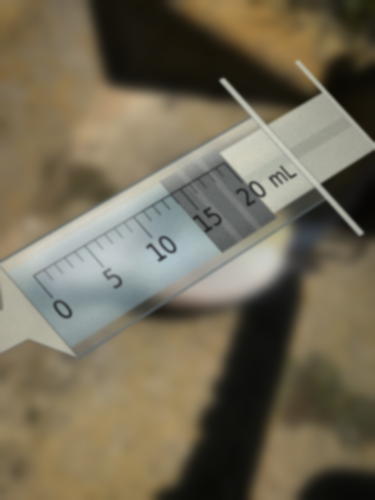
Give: 14 mL
